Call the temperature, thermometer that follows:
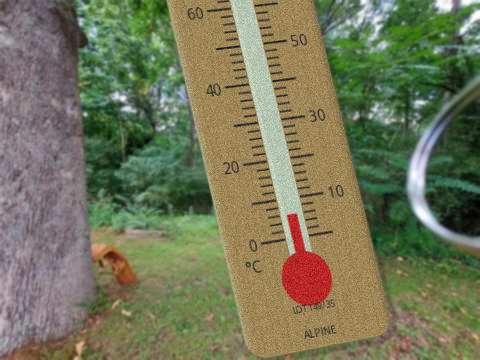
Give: 6 °C
